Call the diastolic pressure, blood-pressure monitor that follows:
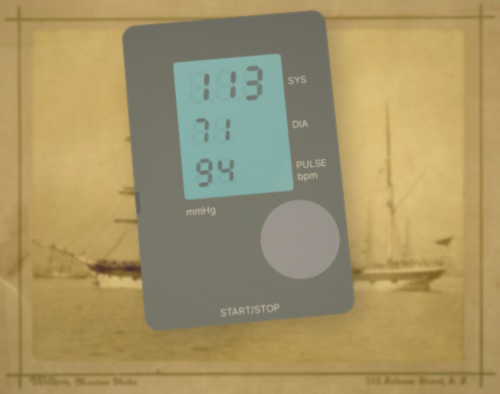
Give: 71 mmHg
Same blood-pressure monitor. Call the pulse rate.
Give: 94 bpm
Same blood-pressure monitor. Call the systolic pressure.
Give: 113 mmHg
